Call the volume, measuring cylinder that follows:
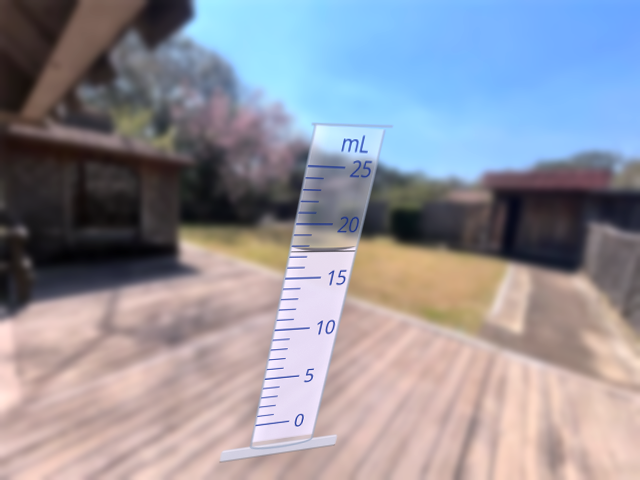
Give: 17.5 mL
